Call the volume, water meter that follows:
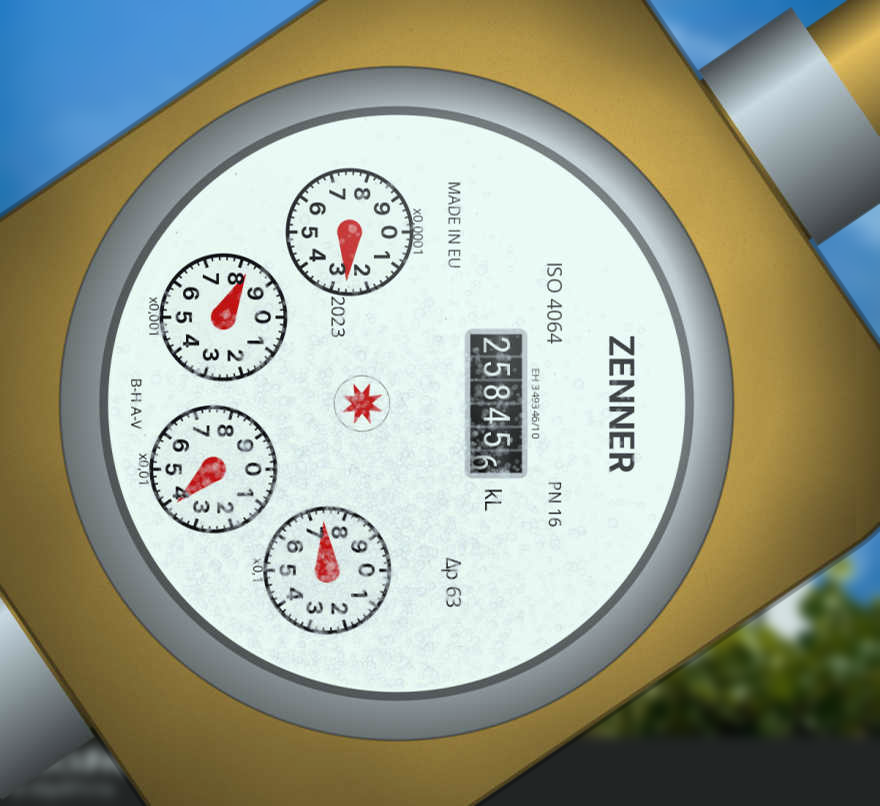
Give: 258455.7382 kL
